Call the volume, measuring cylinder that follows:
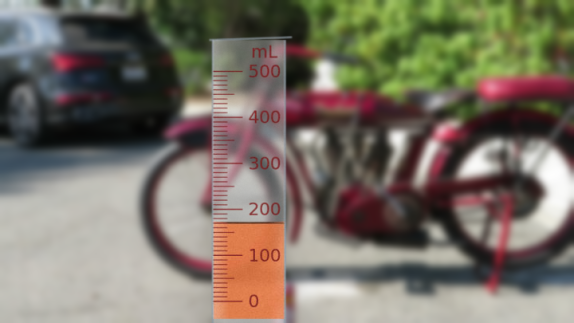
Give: 170 mL
